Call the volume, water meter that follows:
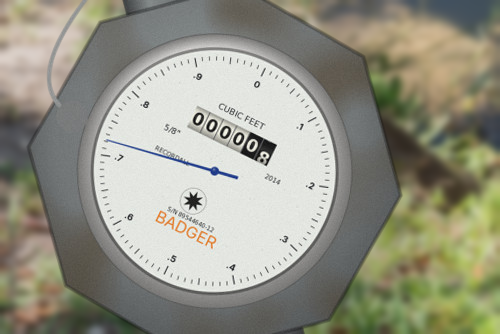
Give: 7.72 ft³
